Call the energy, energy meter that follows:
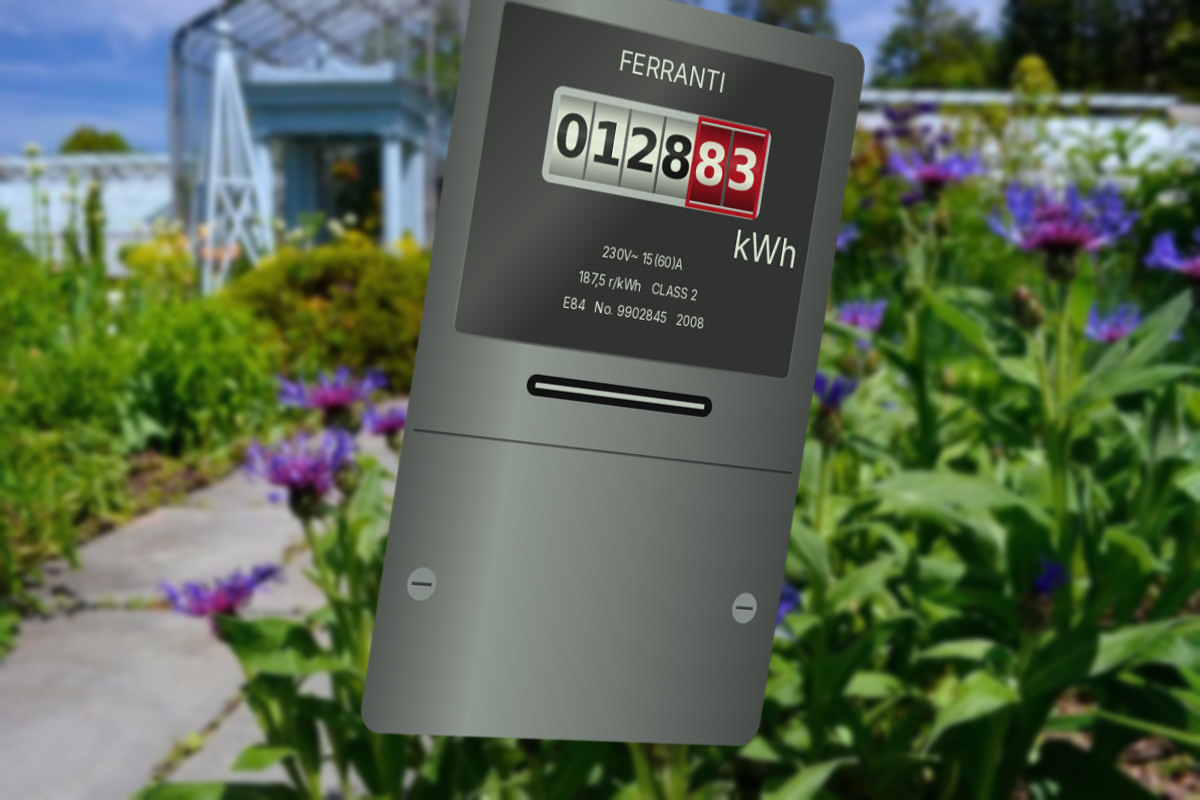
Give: 128.83 kWh
